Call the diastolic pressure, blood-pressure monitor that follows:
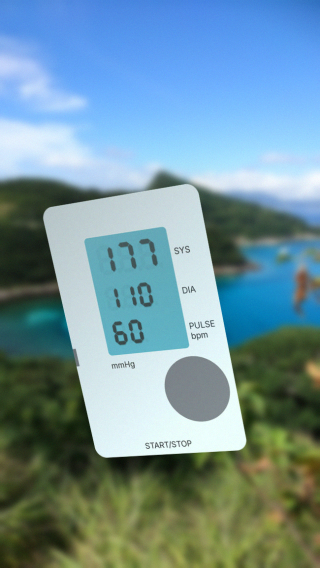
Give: 110 mmHg
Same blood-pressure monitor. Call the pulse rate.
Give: 60 bpm
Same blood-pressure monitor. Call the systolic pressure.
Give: 177 mmHg
